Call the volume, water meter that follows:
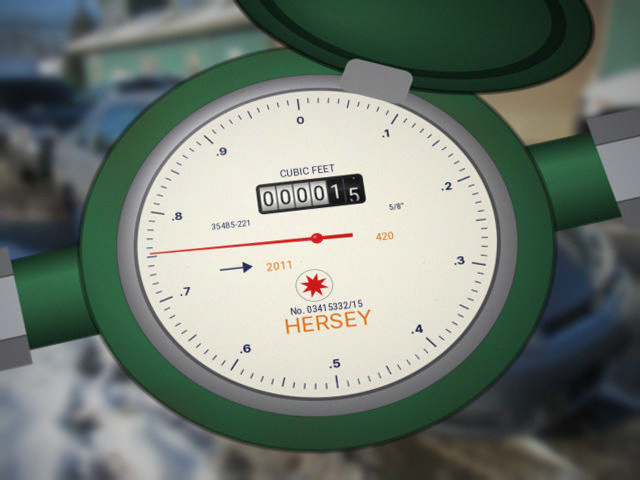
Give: 14.75 ft³
